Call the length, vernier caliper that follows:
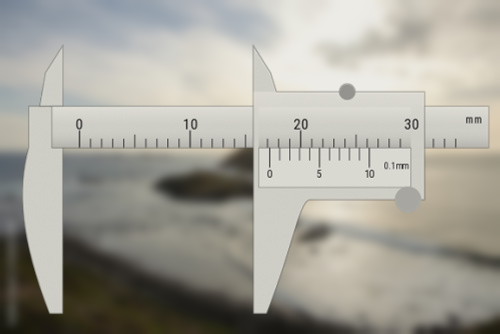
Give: 17.2 mm
